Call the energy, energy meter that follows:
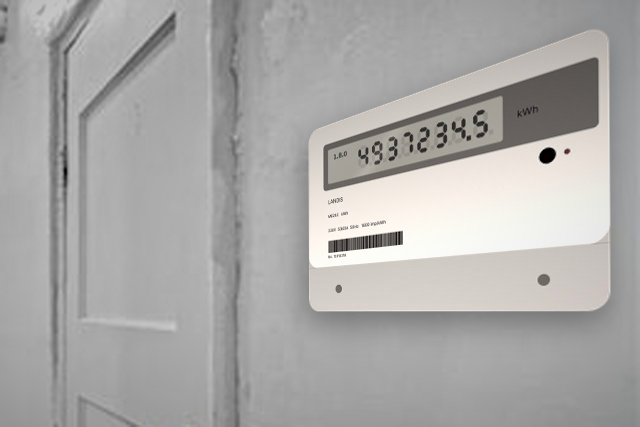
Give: 4937234.5 kWh
